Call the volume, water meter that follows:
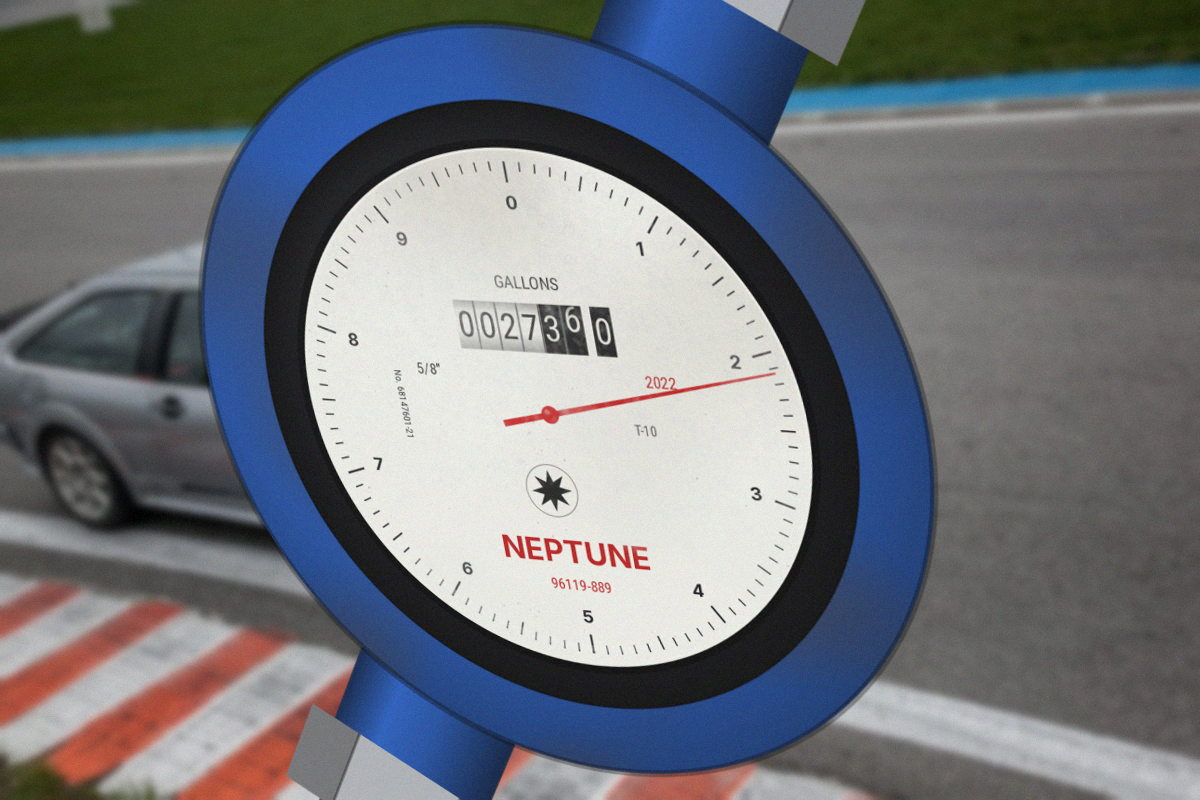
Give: 27362.1 gal
